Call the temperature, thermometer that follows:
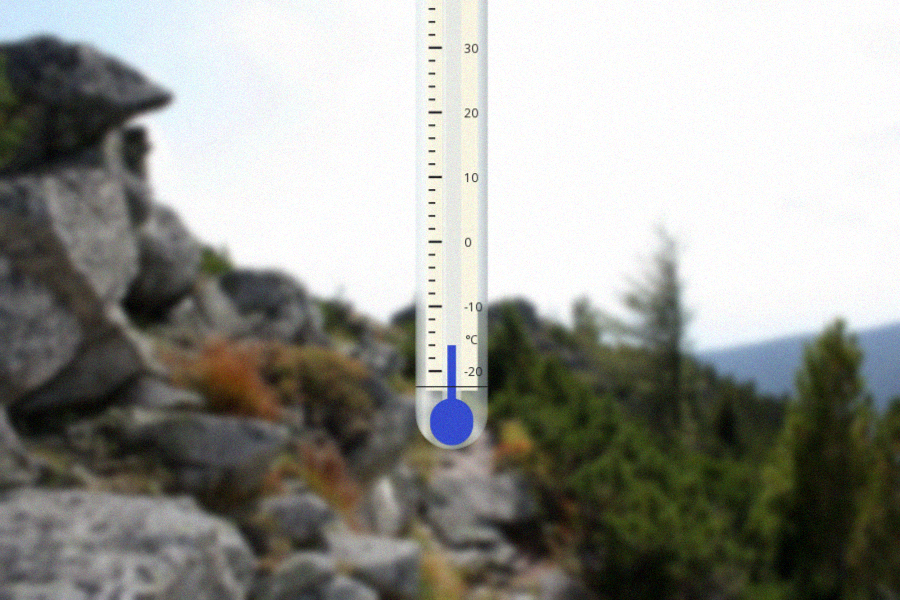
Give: -16 °C
